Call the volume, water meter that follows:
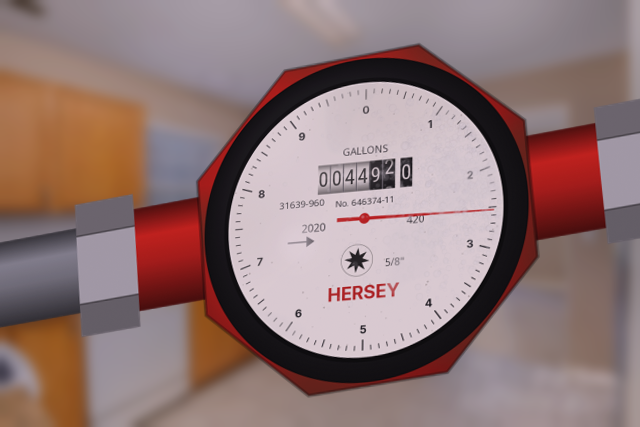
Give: 44922.5 gal
